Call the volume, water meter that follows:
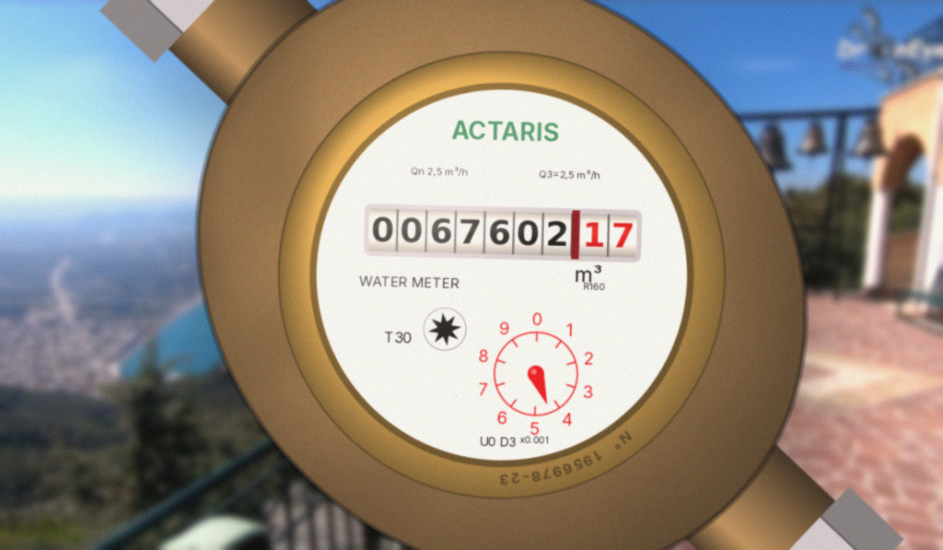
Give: 67602.174 m³
